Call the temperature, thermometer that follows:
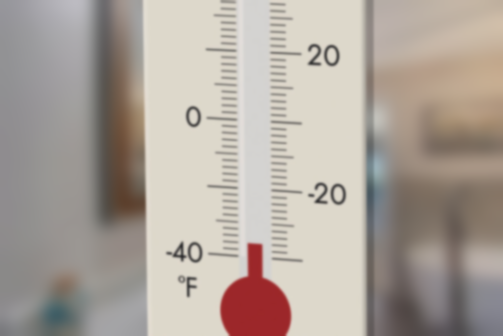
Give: -36 °F
